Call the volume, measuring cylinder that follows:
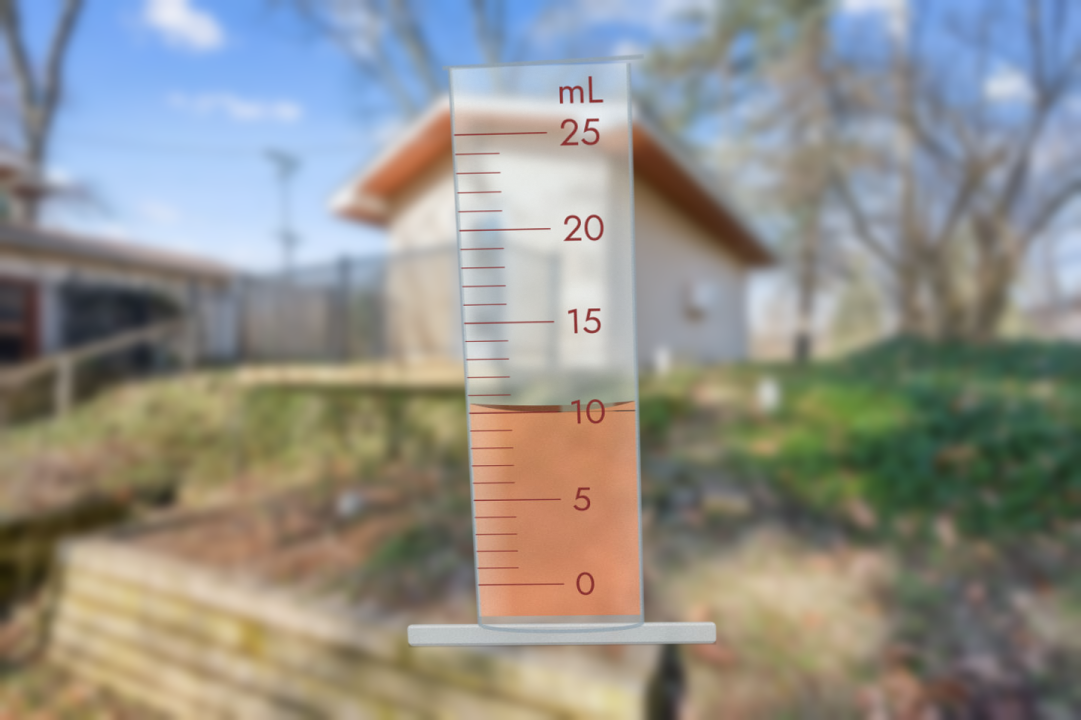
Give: 10 mL
